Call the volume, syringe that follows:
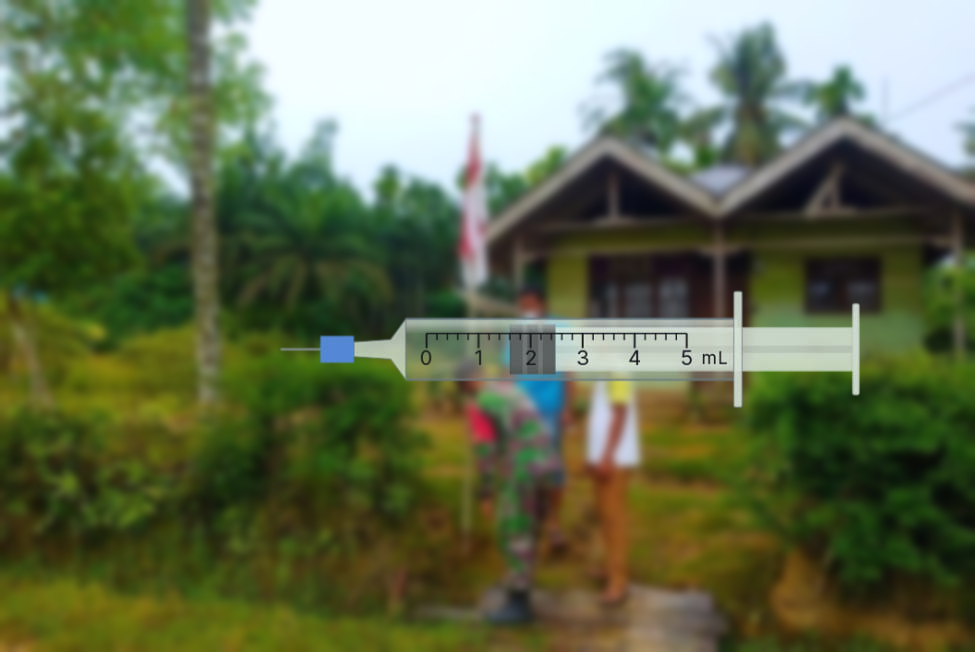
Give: 1.6 mL
